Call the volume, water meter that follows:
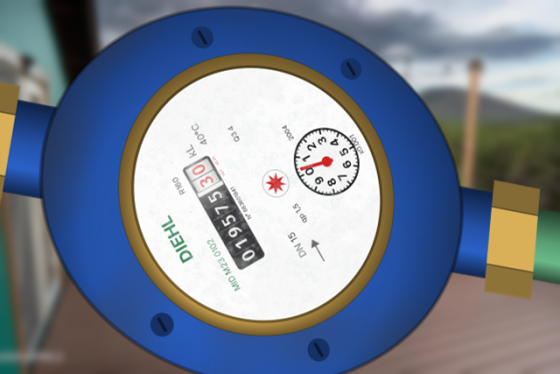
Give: 19575.300 kL
